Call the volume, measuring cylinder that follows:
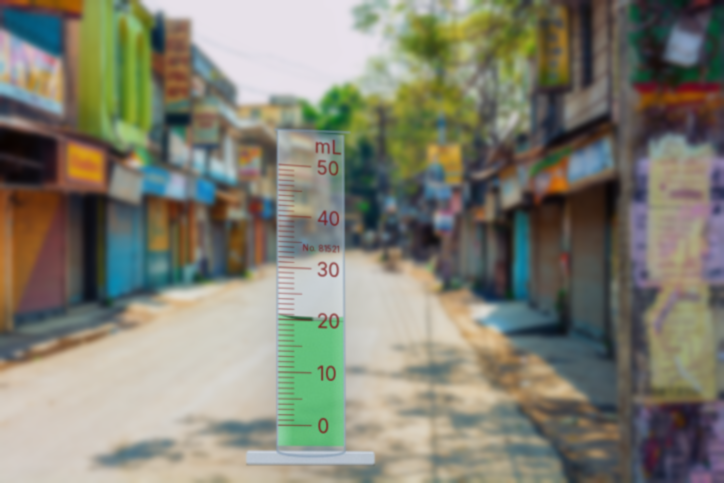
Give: 20 mL
